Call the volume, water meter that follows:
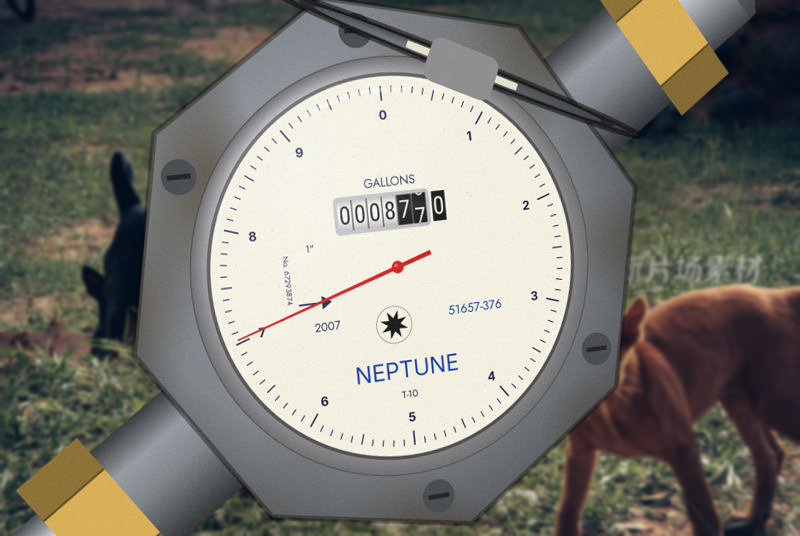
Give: 8767.0 gal
